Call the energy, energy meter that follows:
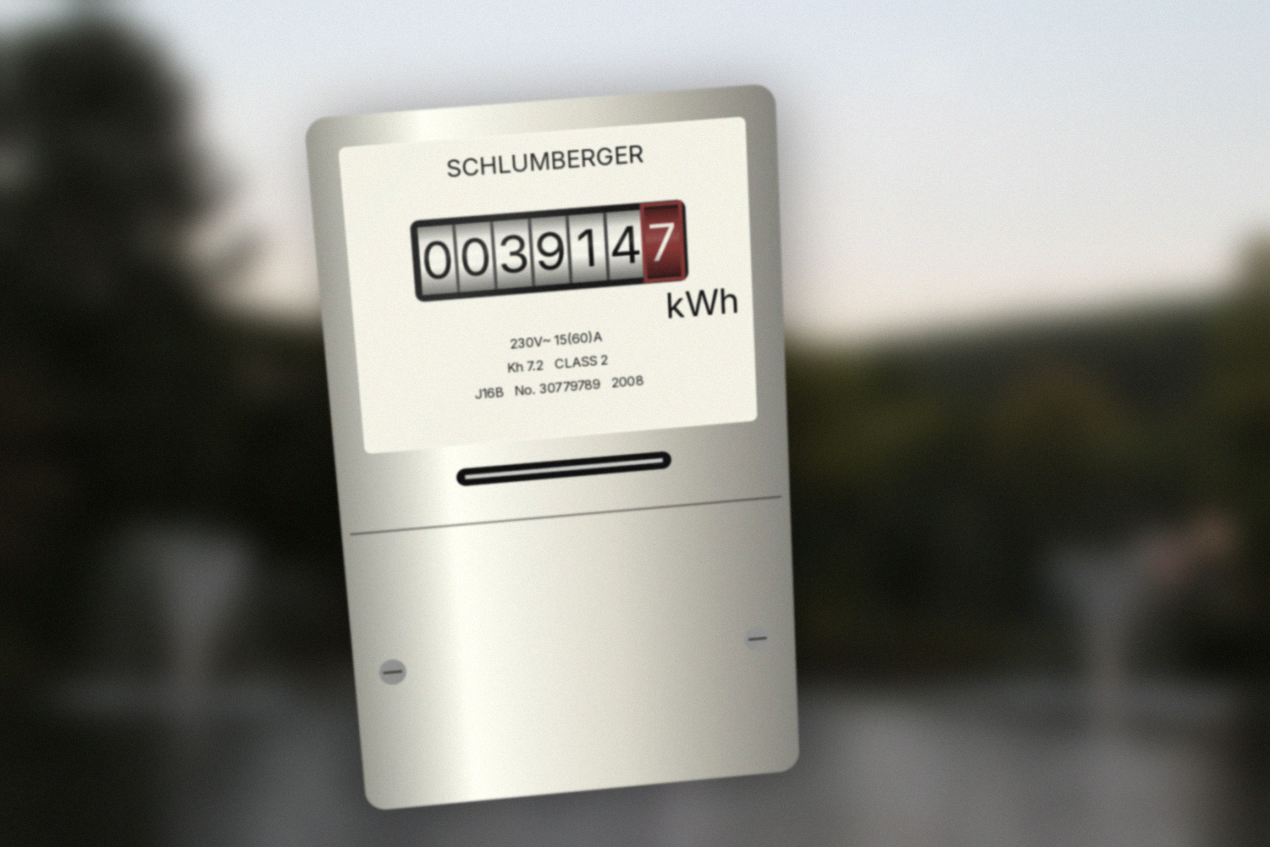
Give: 3914.7 kWh
